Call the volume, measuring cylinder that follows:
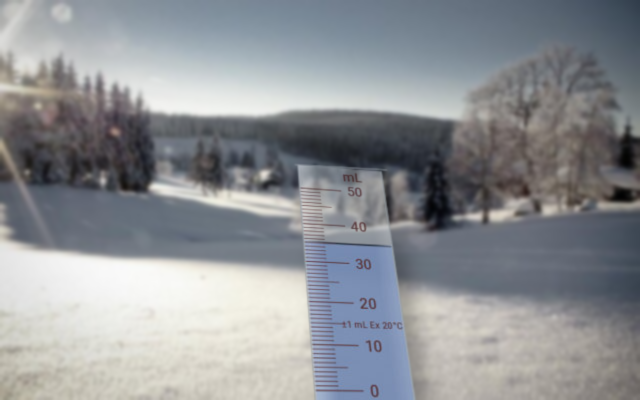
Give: 35 mL
